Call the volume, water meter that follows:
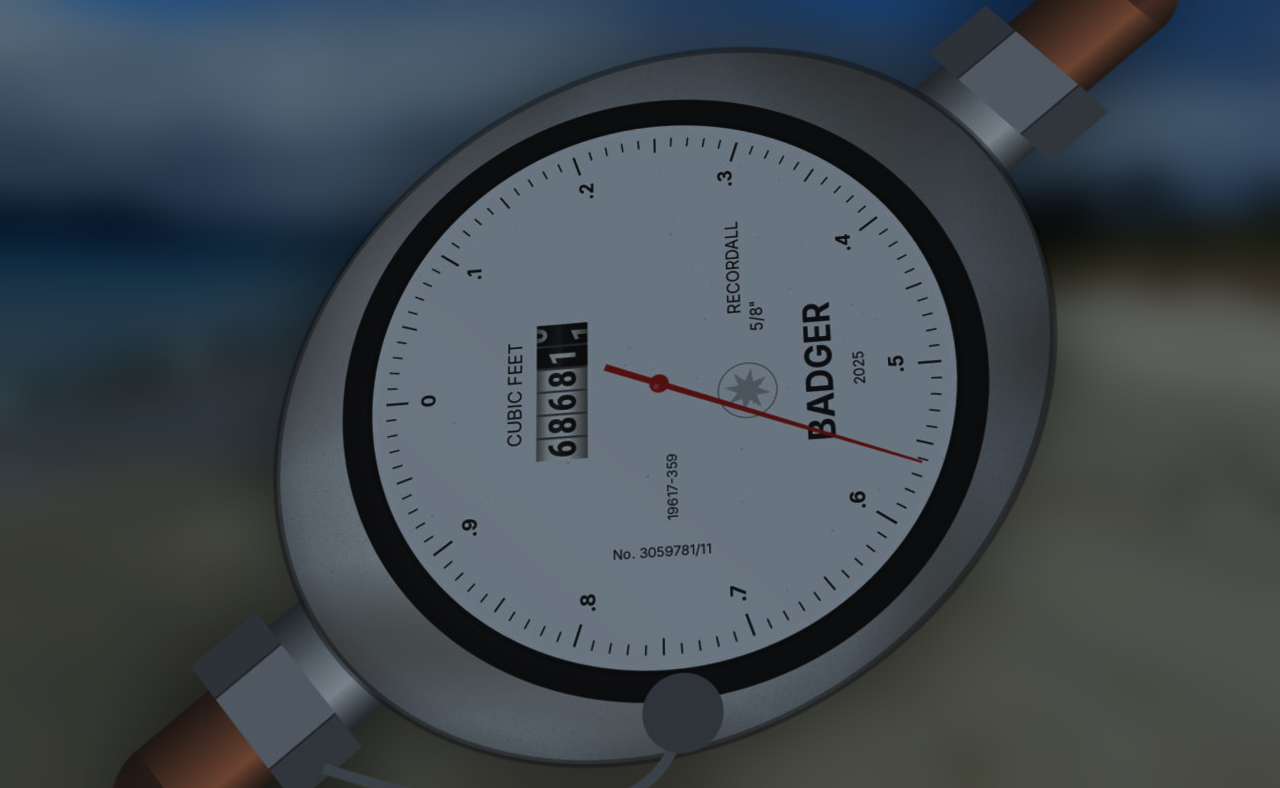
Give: 686810.56 ft³
